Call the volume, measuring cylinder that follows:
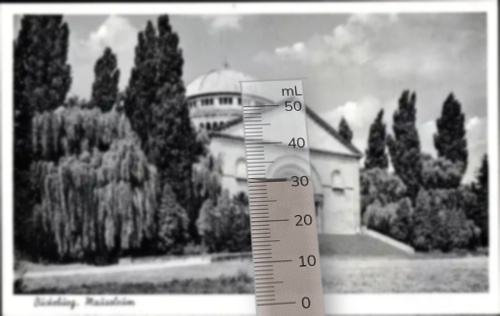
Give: 30 mL
